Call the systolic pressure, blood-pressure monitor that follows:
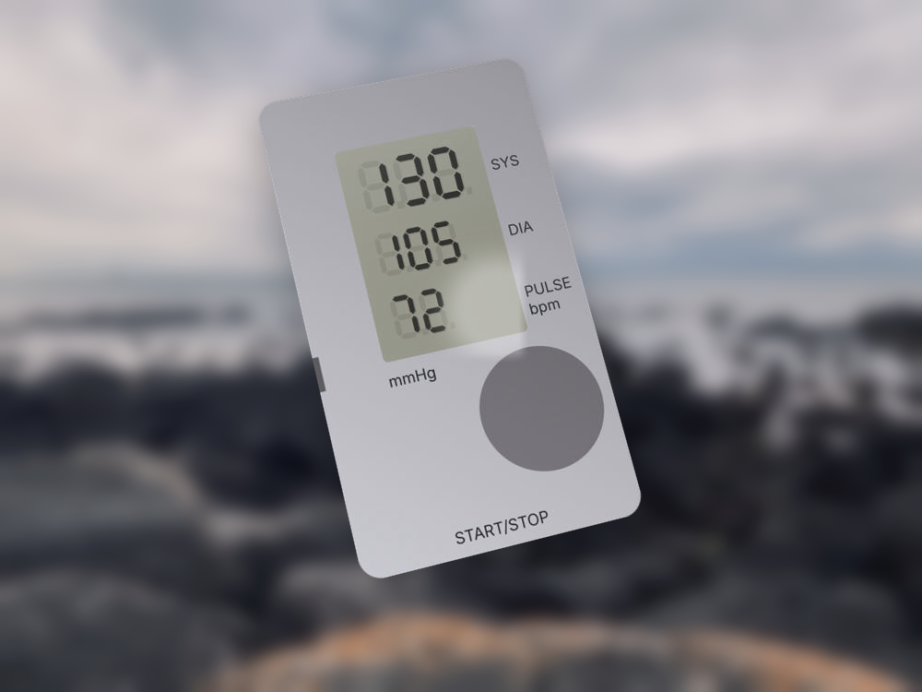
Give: 130 mmHg
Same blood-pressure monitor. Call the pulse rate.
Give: 72 bpm
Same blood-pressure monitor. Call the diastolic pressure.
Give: 105 mmHg
